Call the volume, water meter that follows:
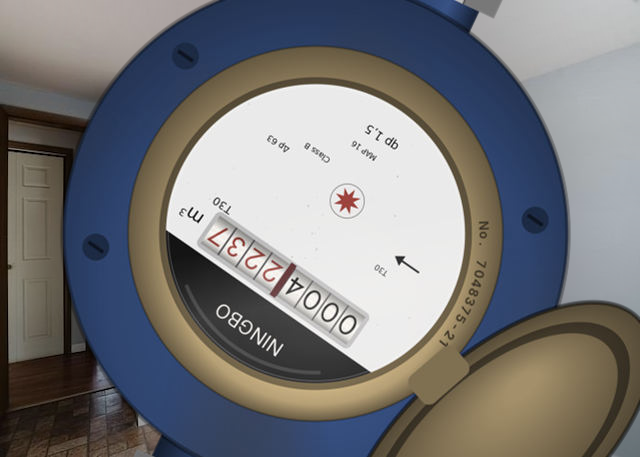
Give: 4.2237 m³
